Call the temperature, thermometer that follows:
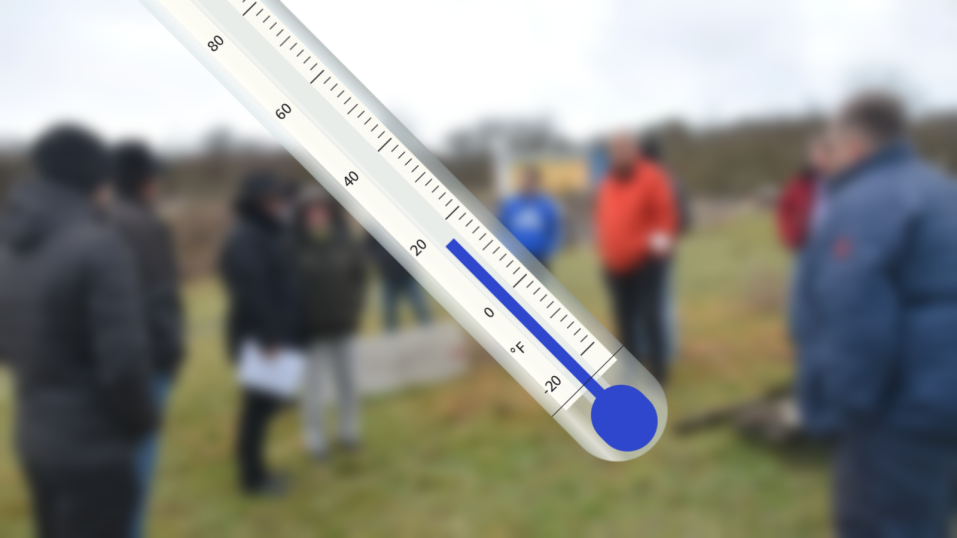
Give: 16 °F
